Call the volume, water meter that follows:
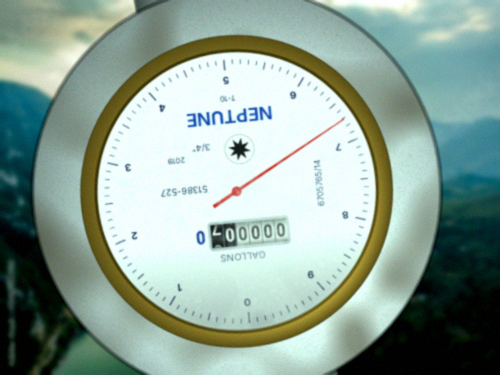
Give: 66.7 gal
